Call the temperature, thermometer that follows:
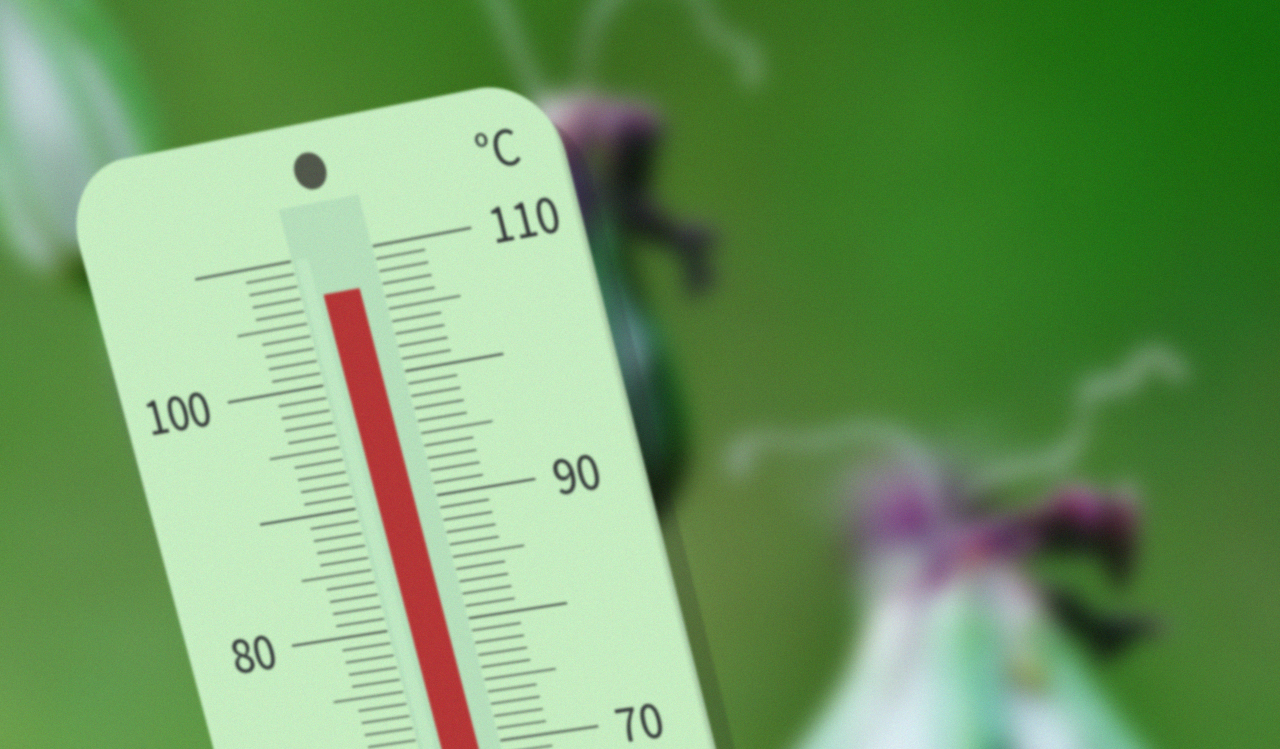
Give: 107 °C
